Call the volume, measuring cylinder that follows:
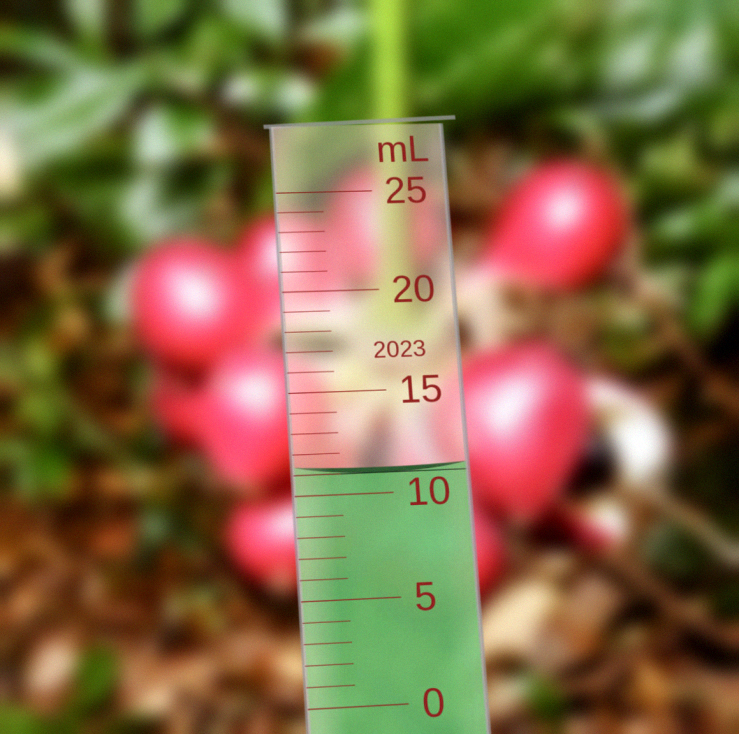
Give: 11 mL
